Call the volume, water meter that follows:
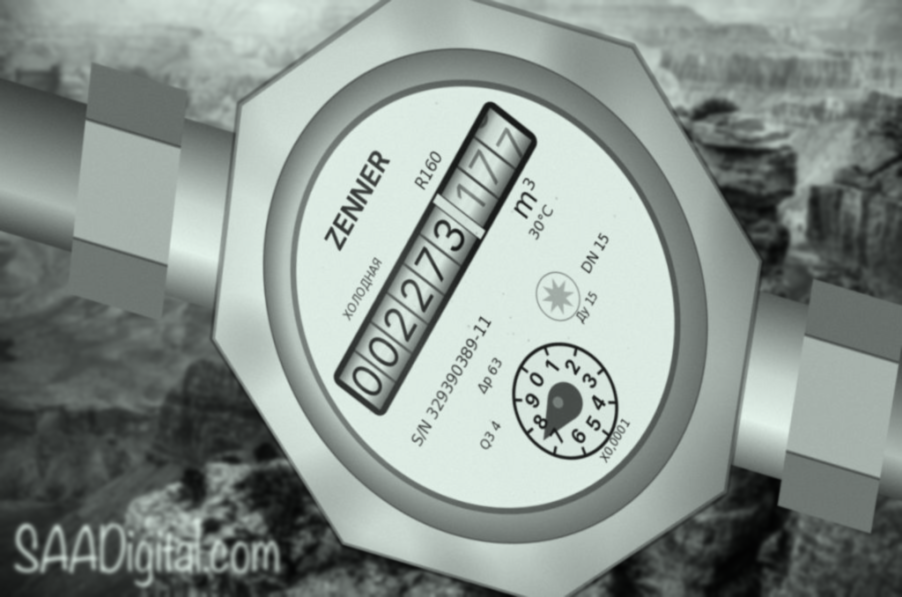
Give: 2273.1767 m³
